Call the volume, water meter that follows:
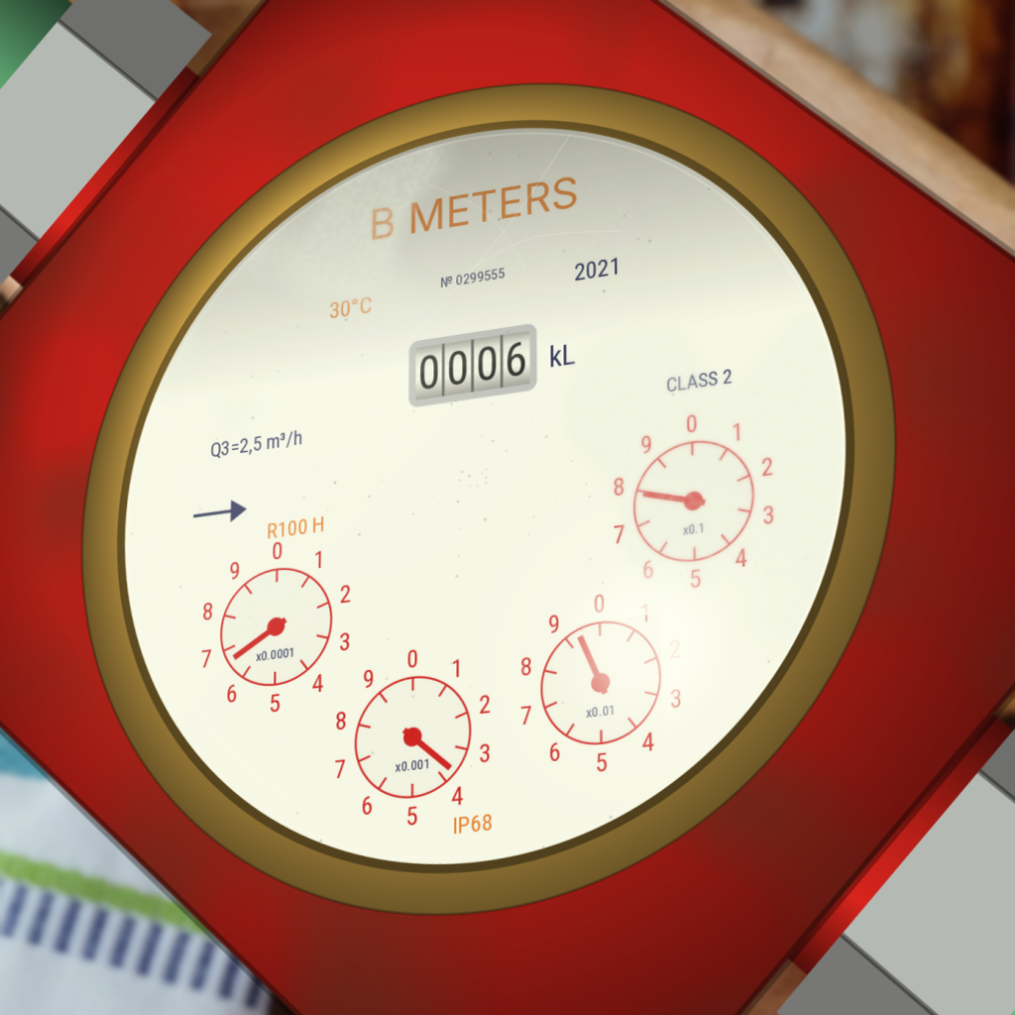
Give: 6.7936 kL
